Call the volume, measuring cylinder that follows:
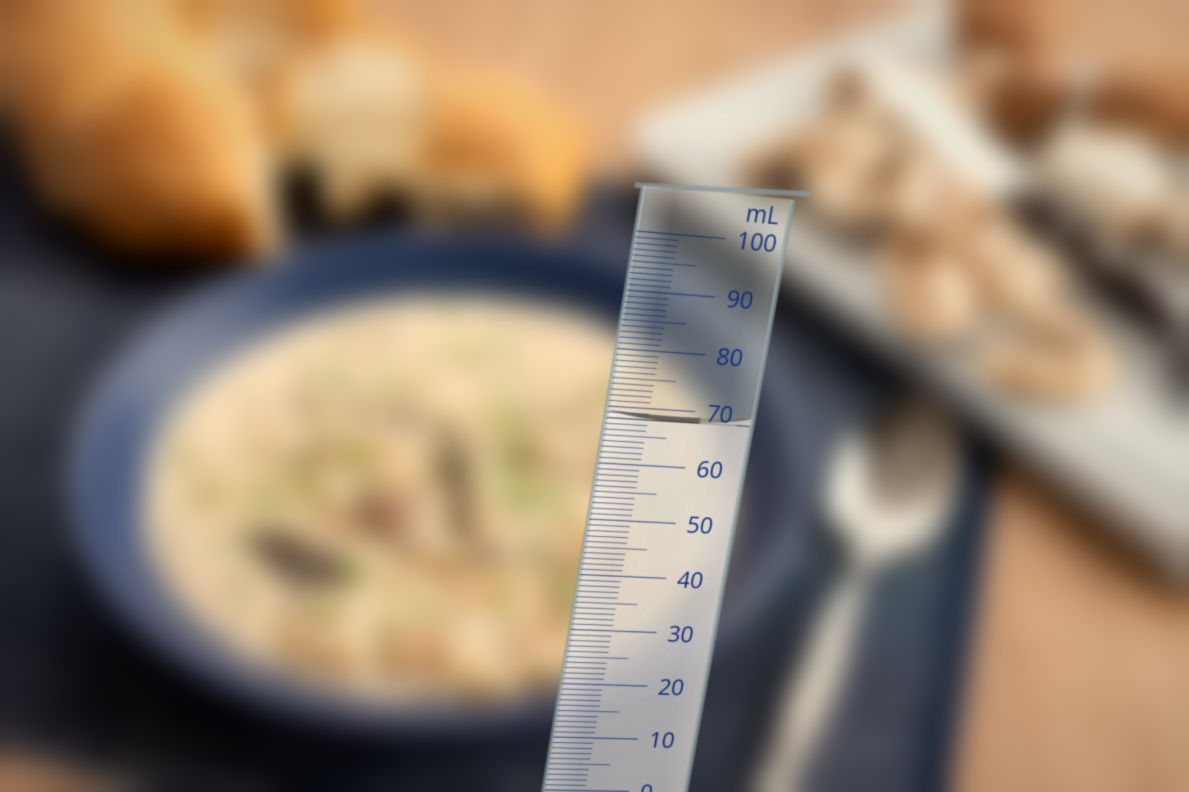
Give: 68 mL
